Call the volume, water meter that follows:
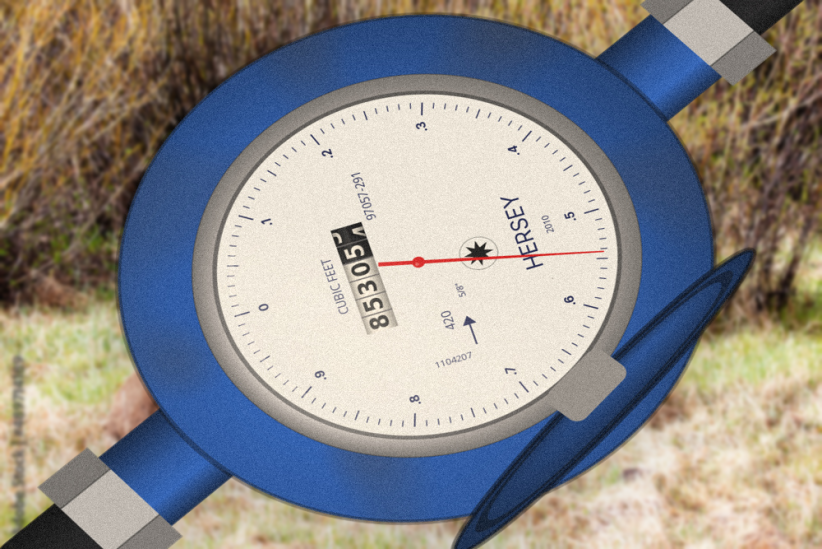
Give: 853053.54 ft³
